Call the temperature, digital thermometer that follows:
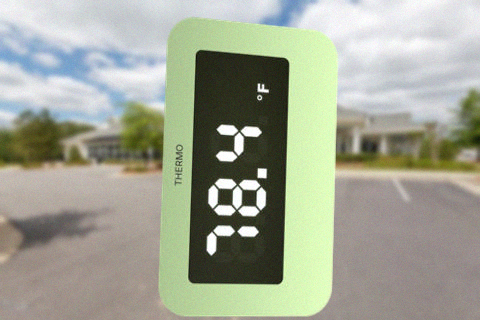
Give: 78.4 °F
